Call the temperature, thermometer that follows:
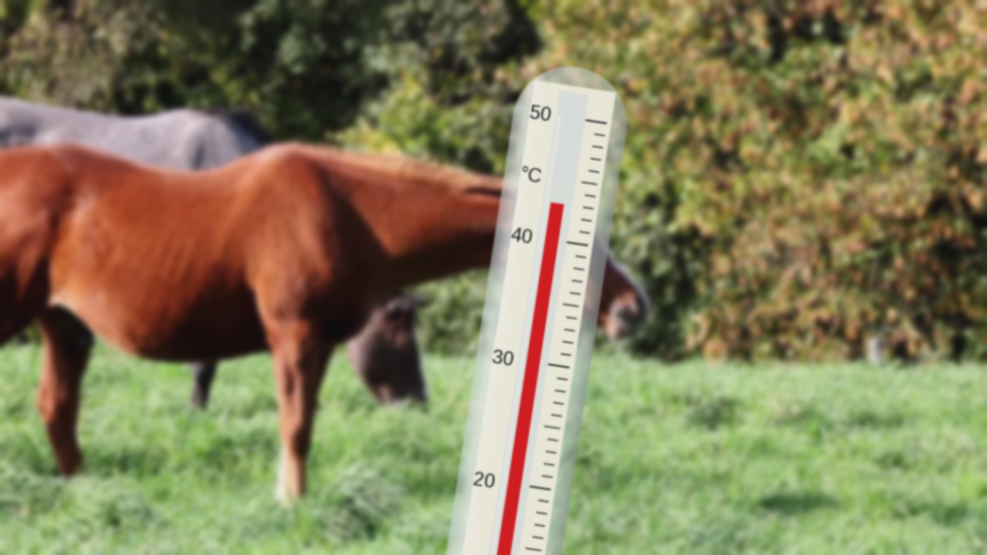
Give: 43 °C
